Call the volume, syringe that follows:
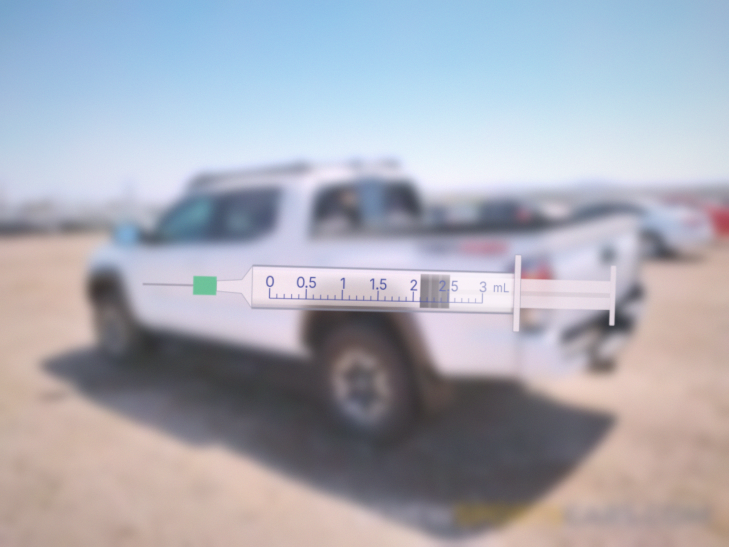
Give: 2.1 mL
